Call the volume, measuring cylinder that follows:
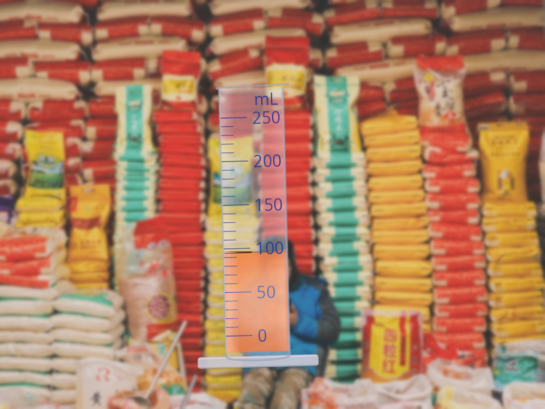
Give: 95 mL
